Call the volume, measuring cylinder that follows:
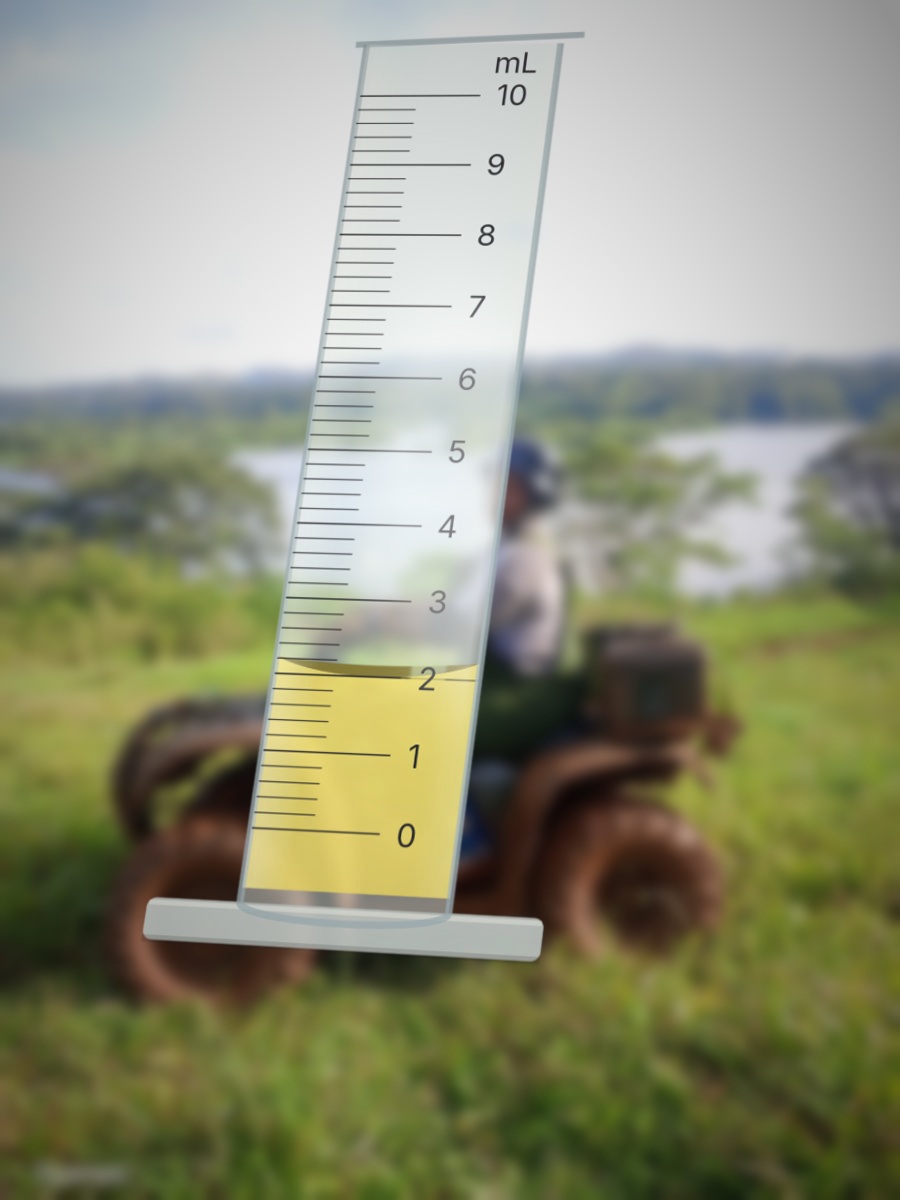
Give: 2 mL
